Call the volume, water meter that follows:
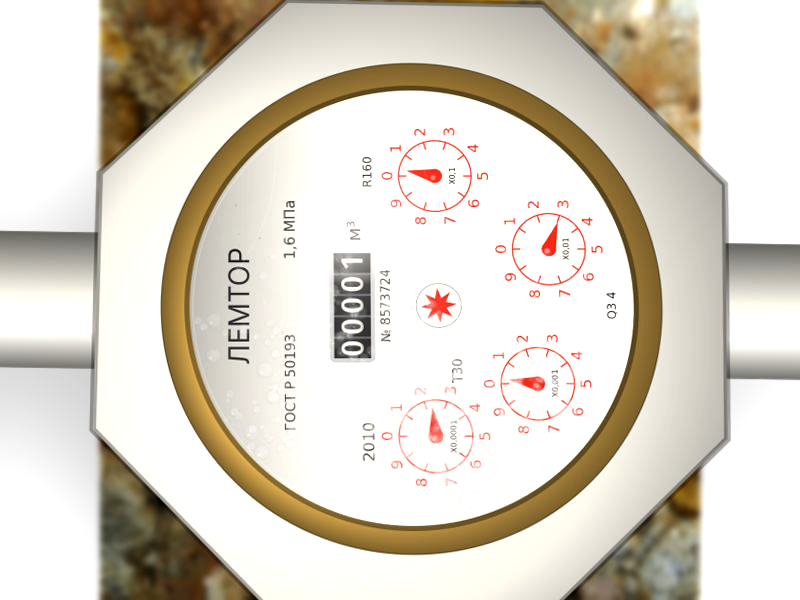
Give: 1.0302 m³
